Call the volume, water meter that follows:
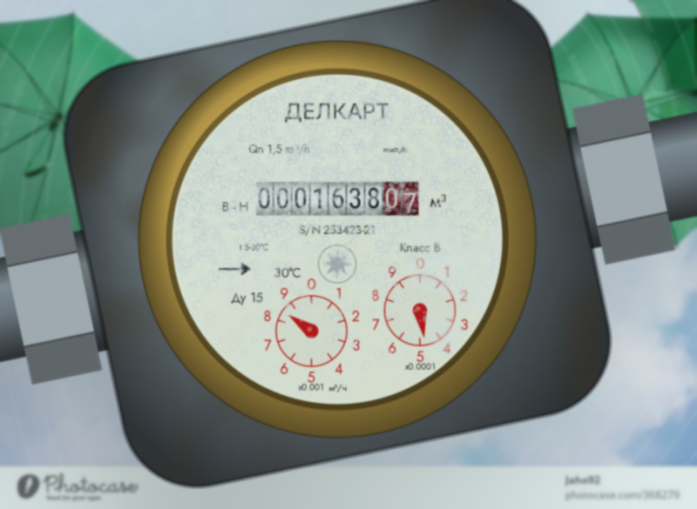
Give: 1638.0684 m³
